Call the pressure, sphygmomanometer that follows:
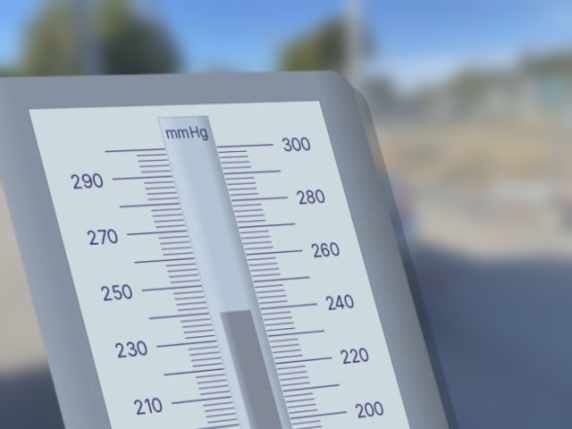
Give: 240 mmHg
